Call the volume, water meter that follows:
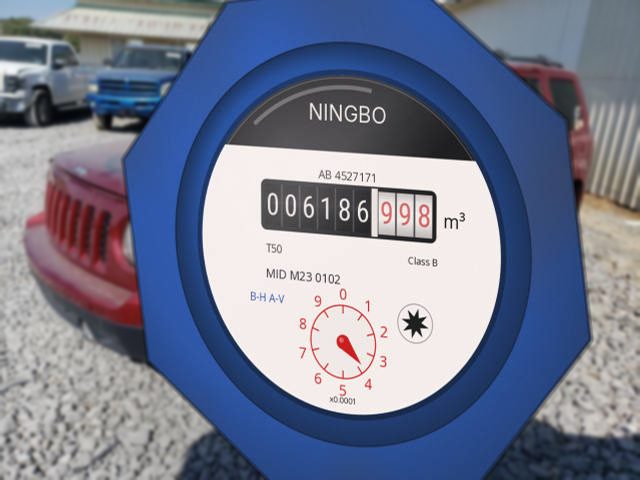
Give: 6186.9983 m³
